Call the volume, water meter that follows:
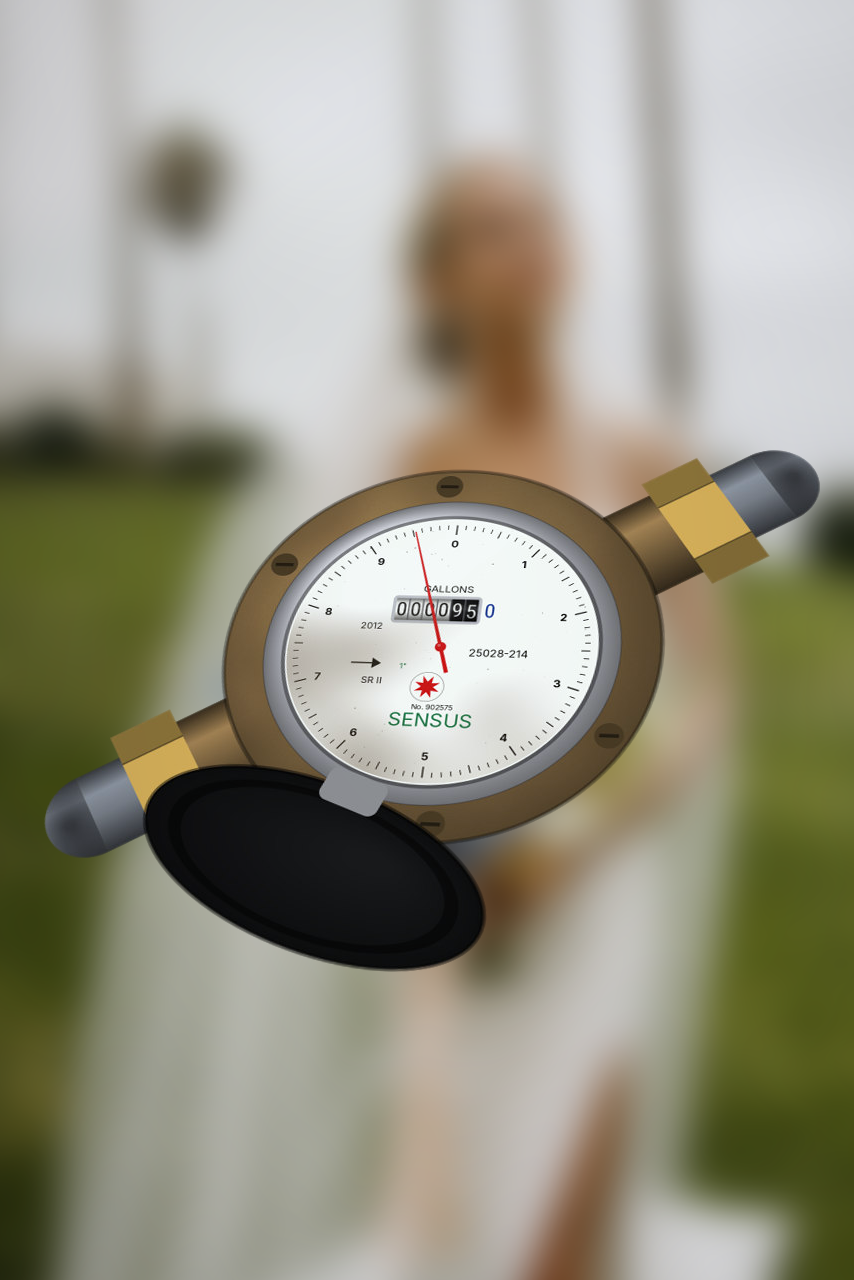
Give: 949.5 gal
